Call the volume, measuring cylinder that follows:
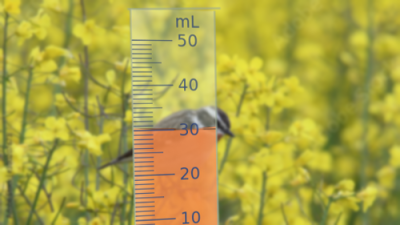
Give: 30 mL
